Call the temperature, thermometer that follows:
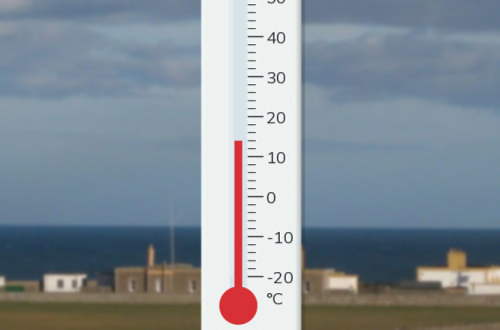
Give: 14 °C
